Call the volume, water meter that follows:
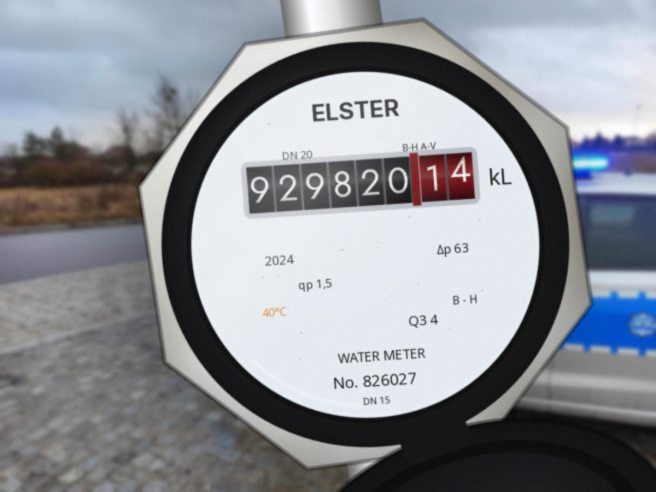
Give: 929820.14 kL
